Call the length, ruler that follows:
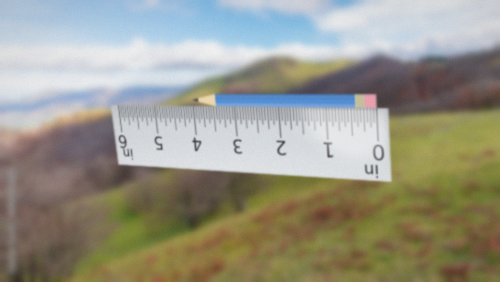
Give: 4 in
